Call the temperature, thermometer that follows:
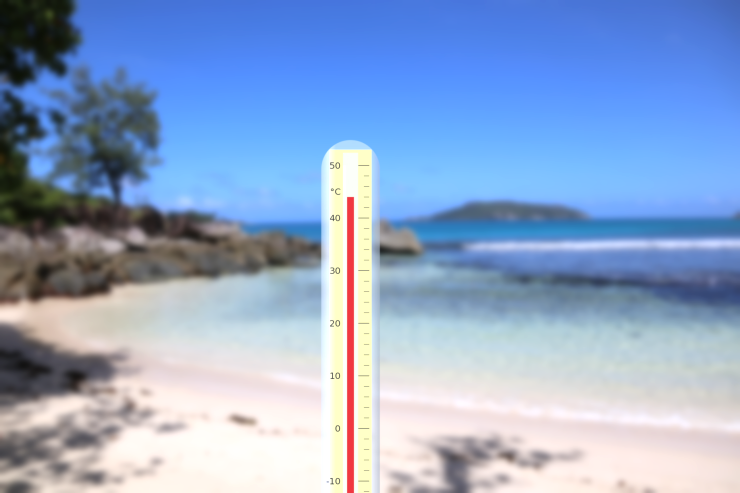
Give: 44 °C
